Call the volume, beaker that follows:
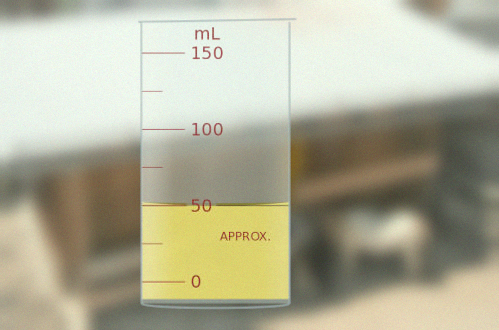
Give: 50 mL
